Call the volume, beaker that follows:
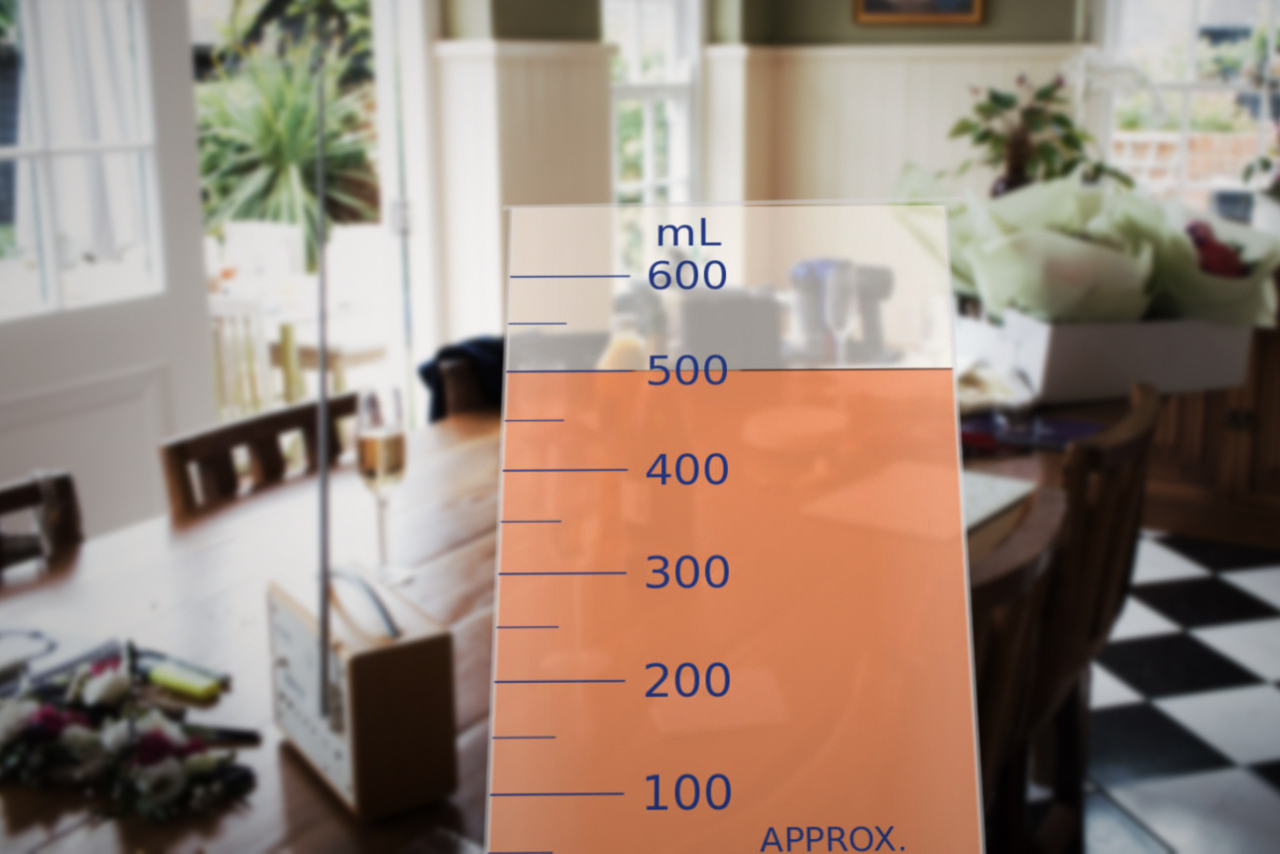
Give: 500 mL
